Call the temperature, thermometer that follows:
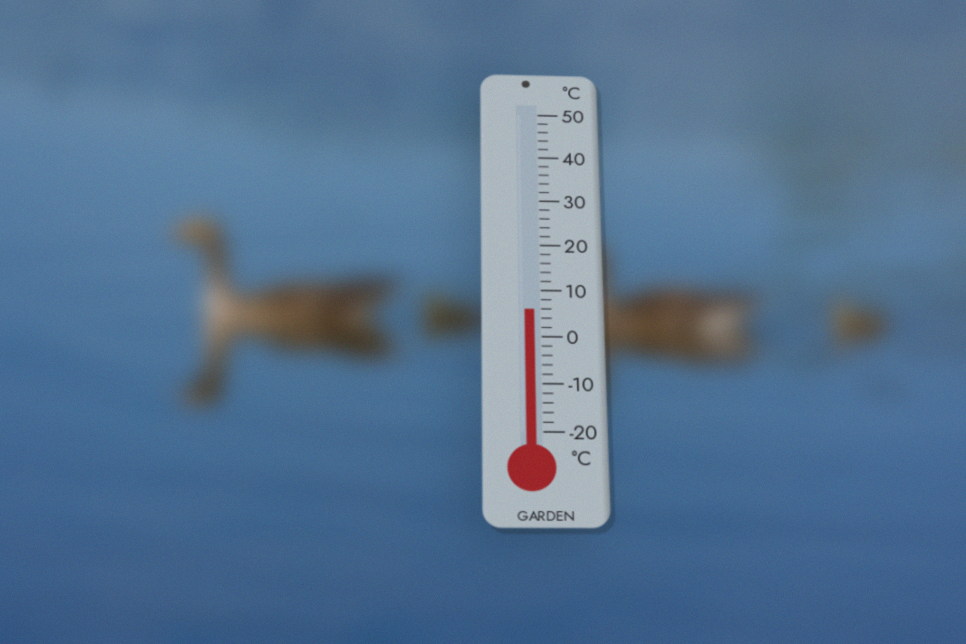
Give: 6 °C
